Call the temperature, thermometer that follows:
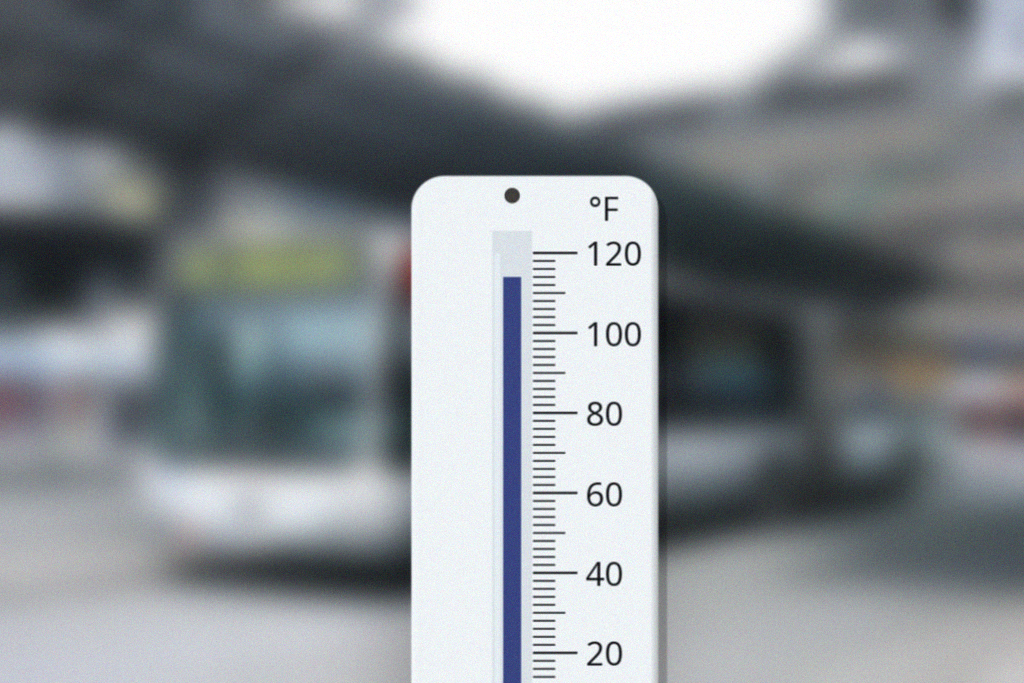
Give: 114 °F
